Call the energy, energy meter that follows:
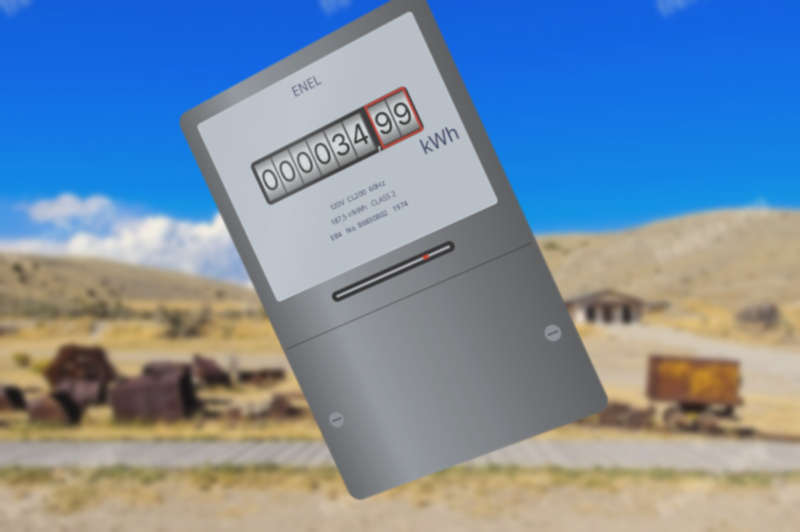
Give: 34.99 kWh
